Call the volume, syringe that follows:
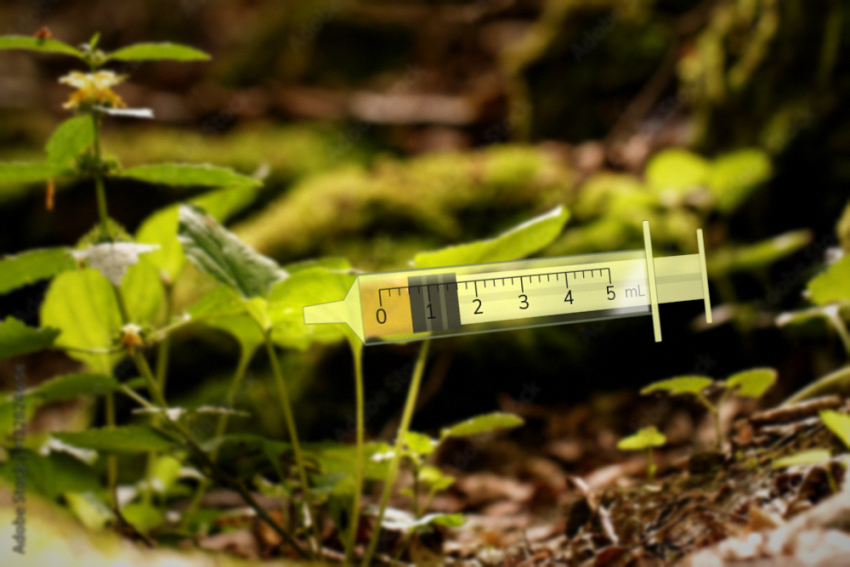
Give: 0.6 mL
